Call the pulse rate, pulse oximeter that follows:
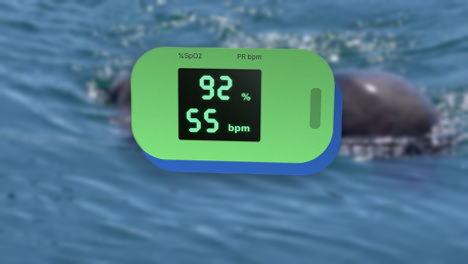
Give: 55 bpm
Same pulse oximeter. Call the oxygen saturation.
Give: 92 %
